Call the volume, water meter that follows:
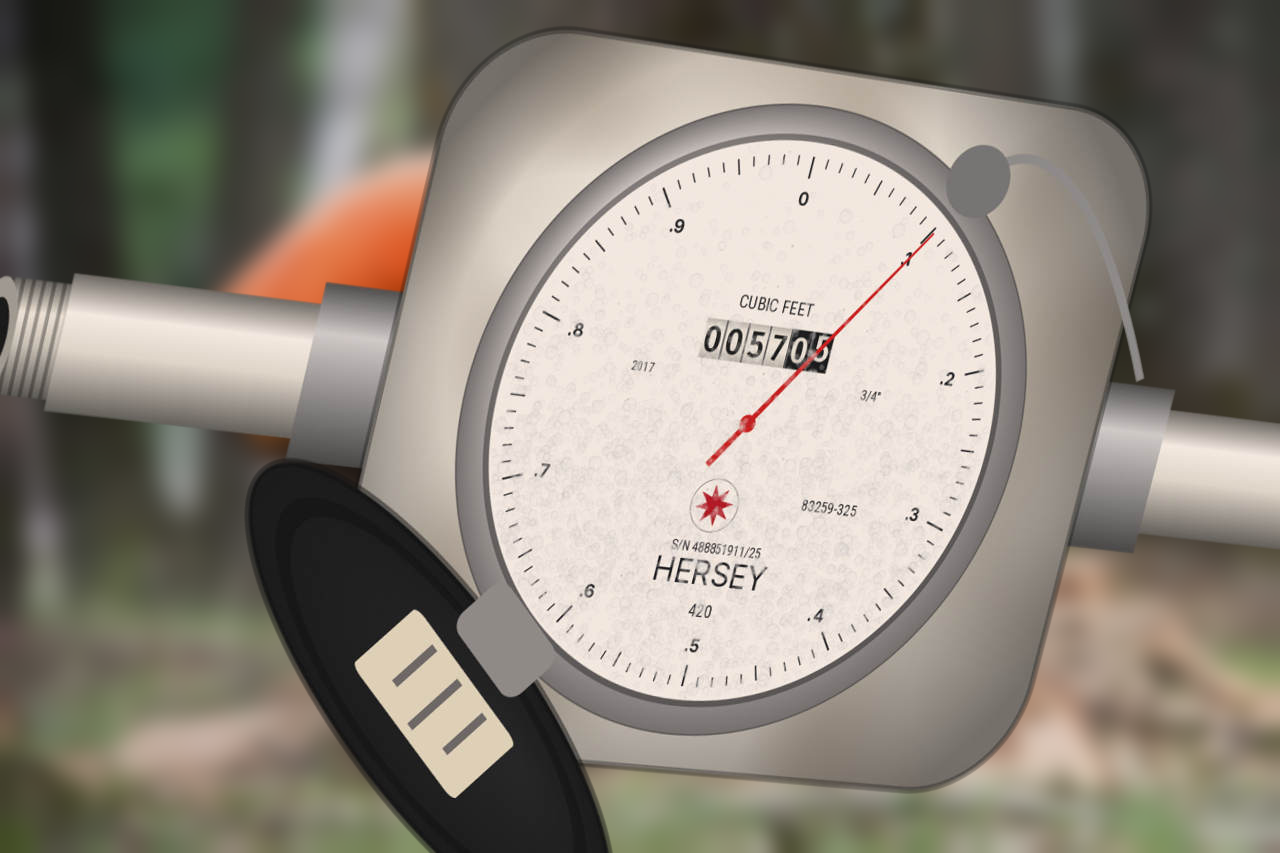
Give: 5705.10 ft³
